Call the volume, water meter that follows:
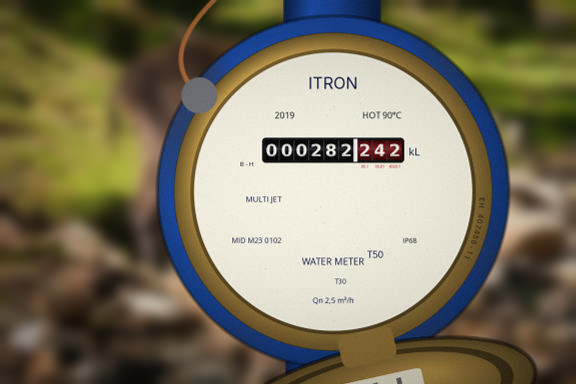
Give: 282.242 kL
